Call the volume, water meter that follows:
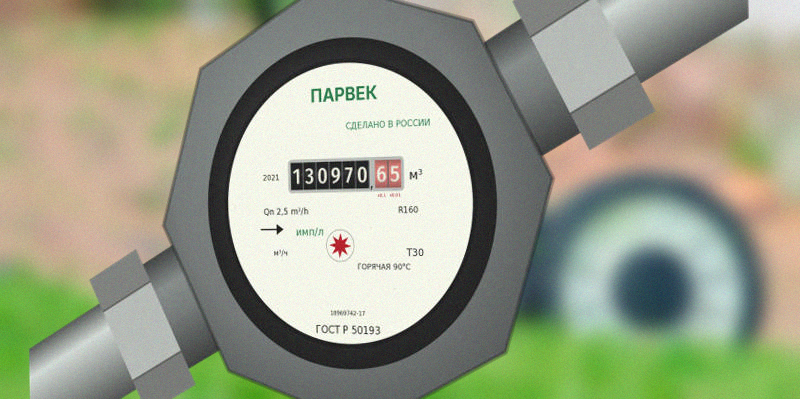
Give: 130970.65 m³
